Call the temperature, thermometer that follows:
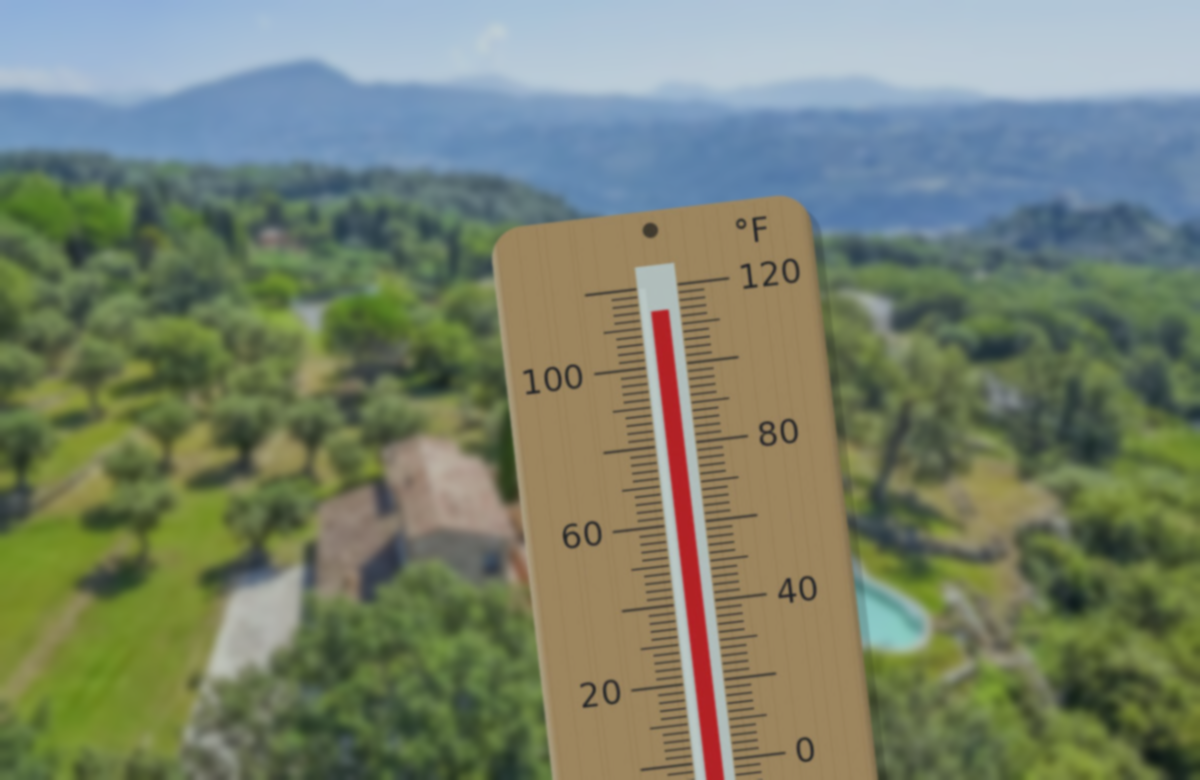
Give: 114 °F
